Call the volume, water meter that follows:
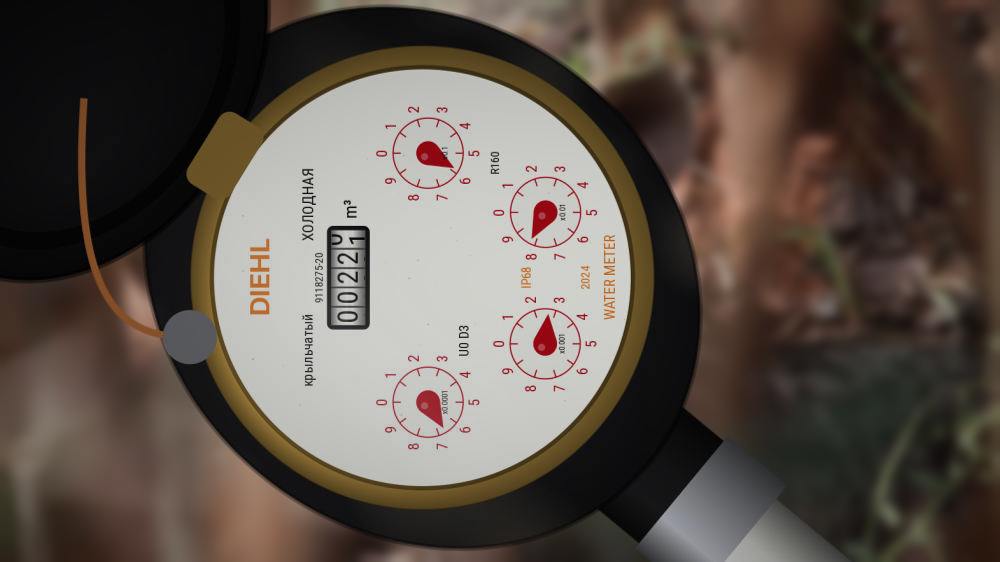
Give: 220.5826 m³
